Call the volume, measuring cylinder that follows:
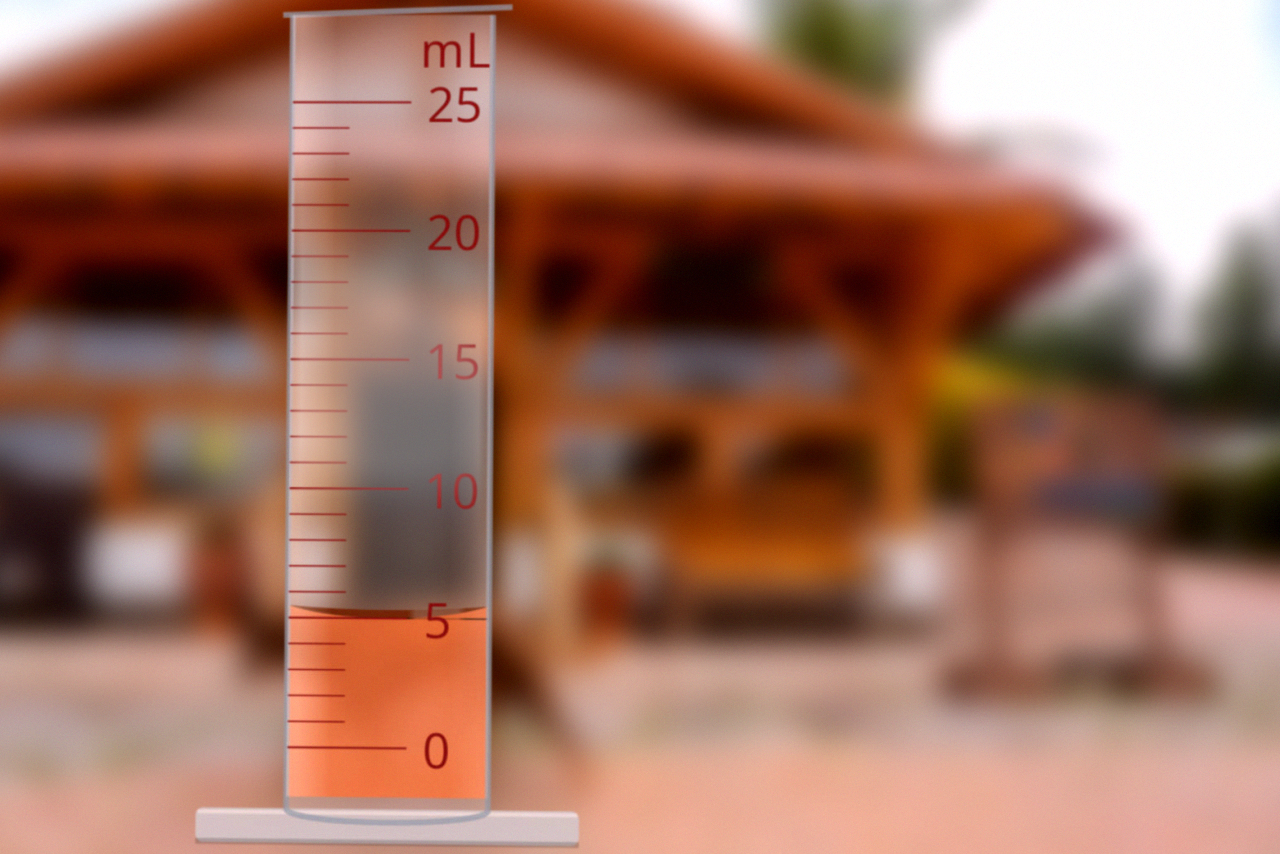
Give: 5 mL
